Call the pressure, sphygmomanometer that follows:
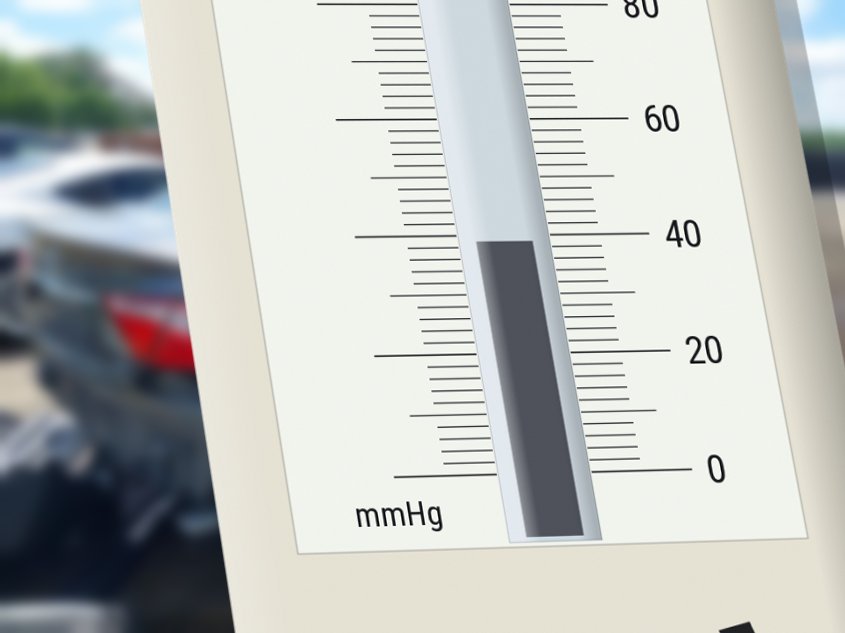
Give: 39 mmHg
